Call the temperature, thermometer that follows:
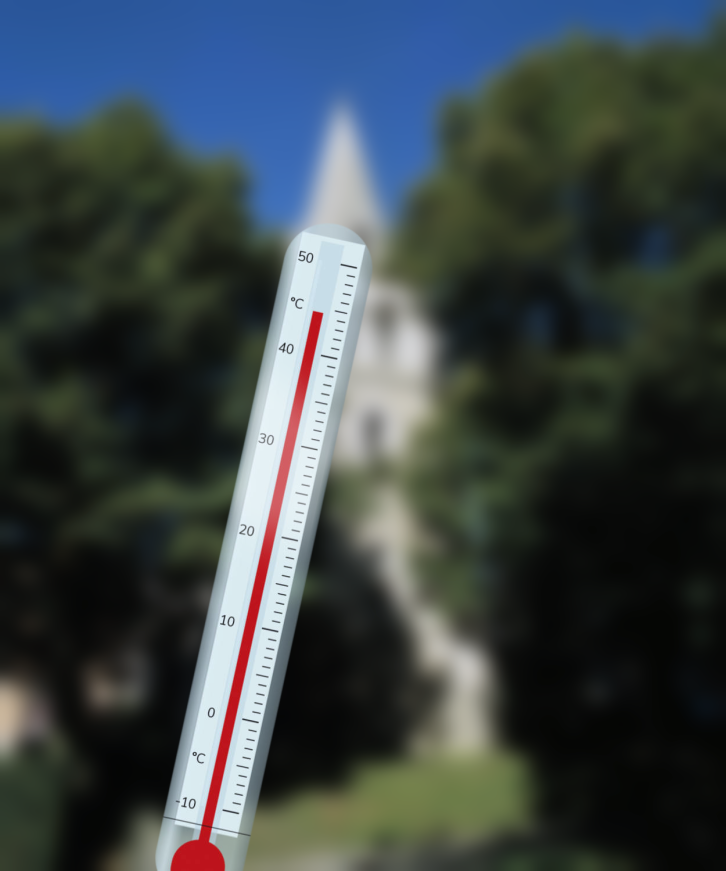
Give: 44.5 °C
